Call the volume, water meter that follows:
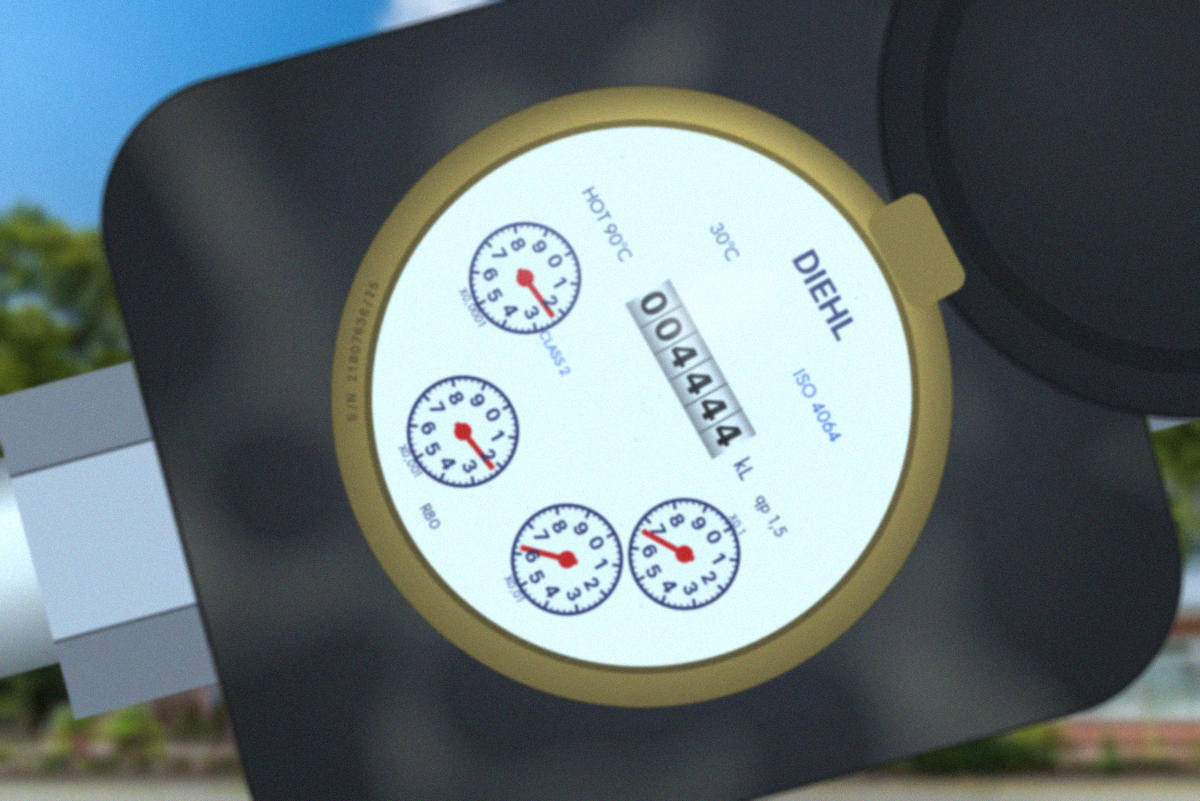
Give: 4444.6622 kL
